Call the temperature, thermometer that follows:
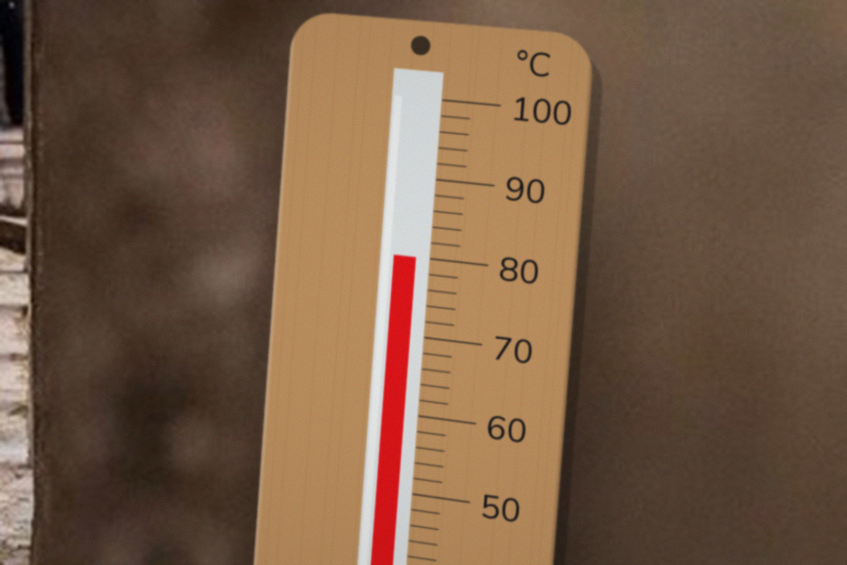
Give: 80 °C
